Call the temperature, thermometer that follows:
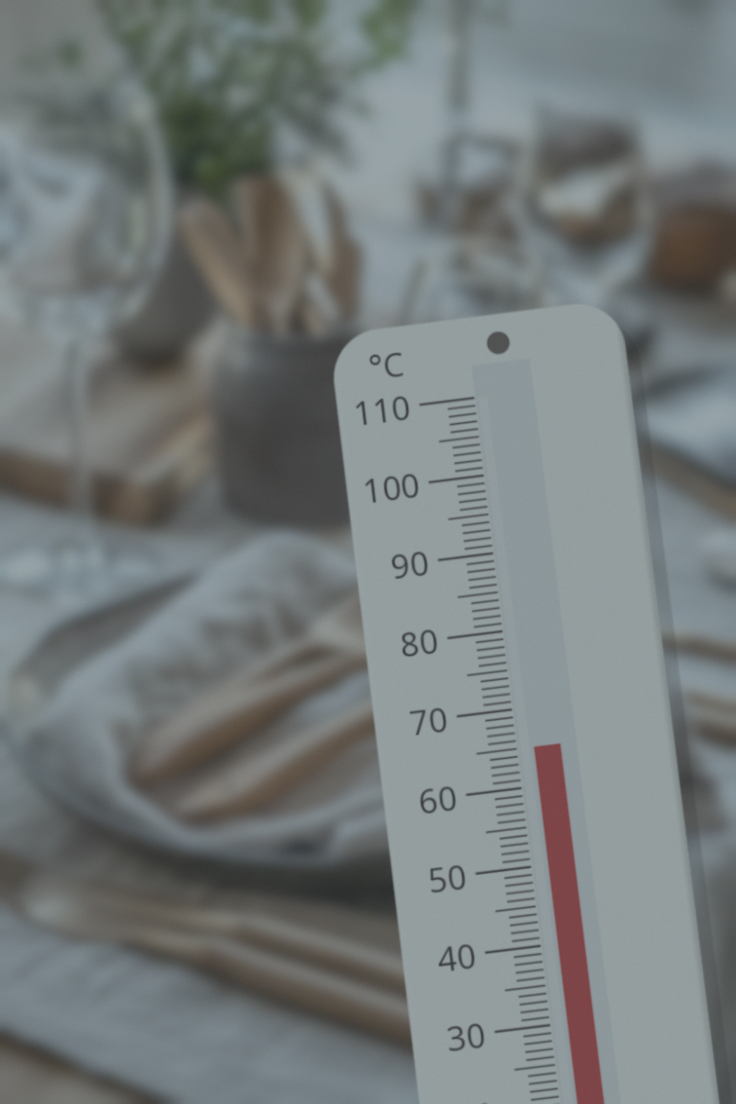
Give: 65 °C
